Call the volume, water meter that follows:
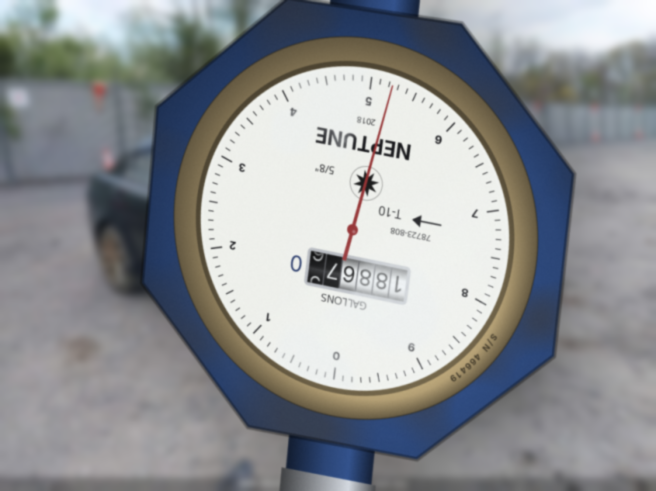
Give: 1886755.2 gal
